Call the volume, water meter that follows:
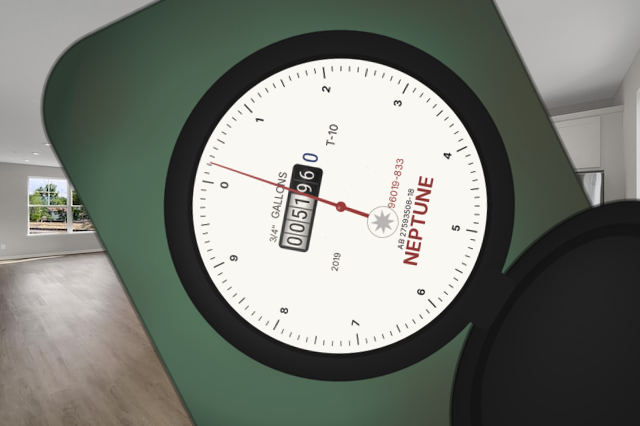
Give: 51960.2 gal
